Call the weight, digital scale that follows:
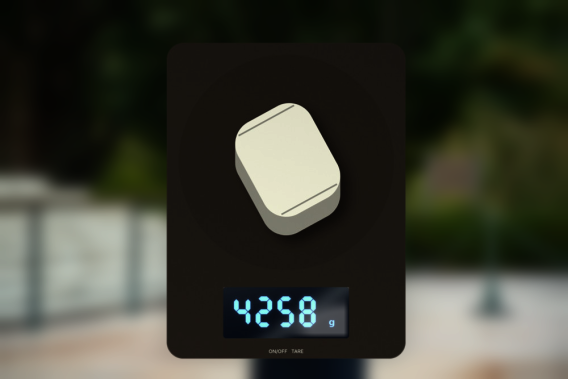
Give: 4258 g
